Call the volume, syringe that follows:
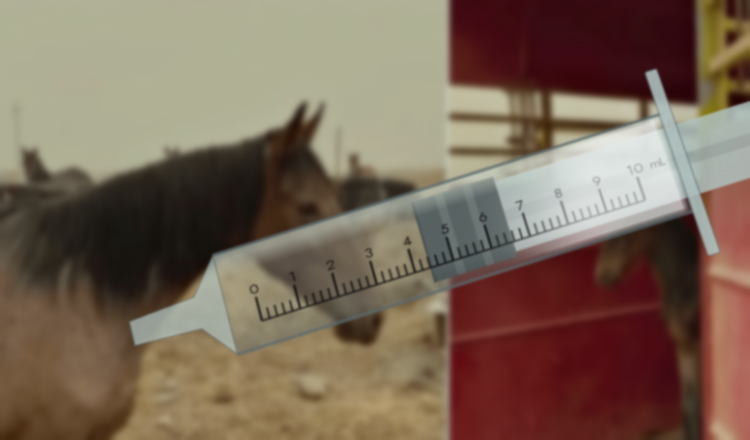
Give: 4.4 mL
